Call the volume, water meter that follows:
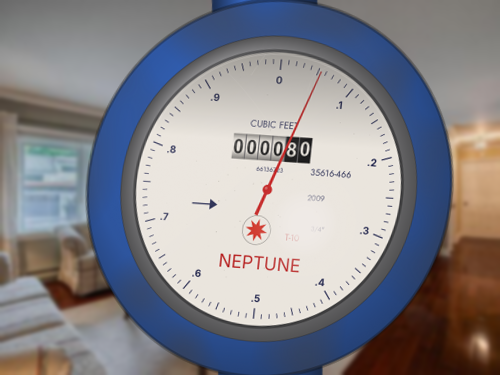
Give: 80.05 ft³
